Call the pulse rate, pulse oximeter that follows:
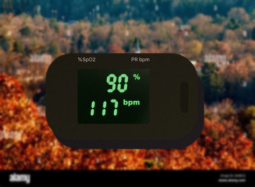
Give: 117 bpm
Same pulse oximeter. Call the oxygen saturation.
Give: 90 %
